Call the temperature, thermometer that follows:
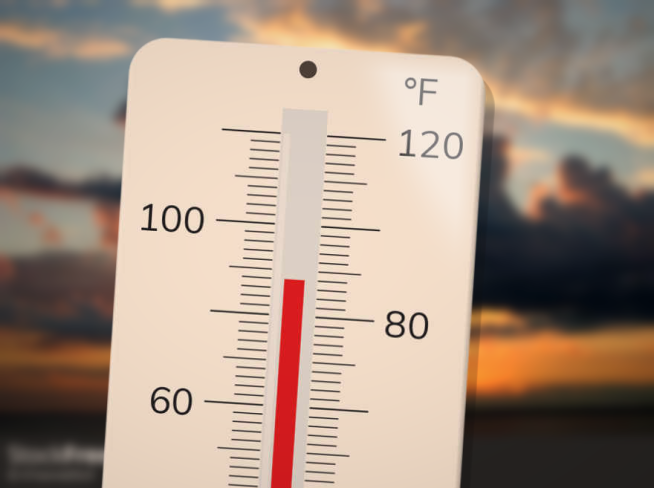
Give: 88 °F
